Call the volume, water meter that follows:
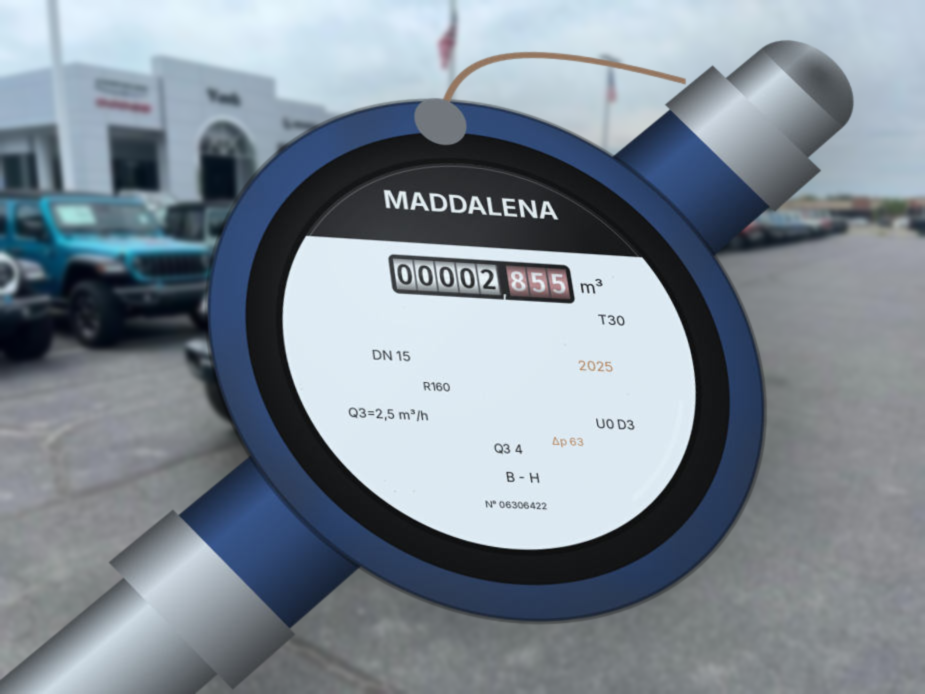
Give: 2.855 m³
